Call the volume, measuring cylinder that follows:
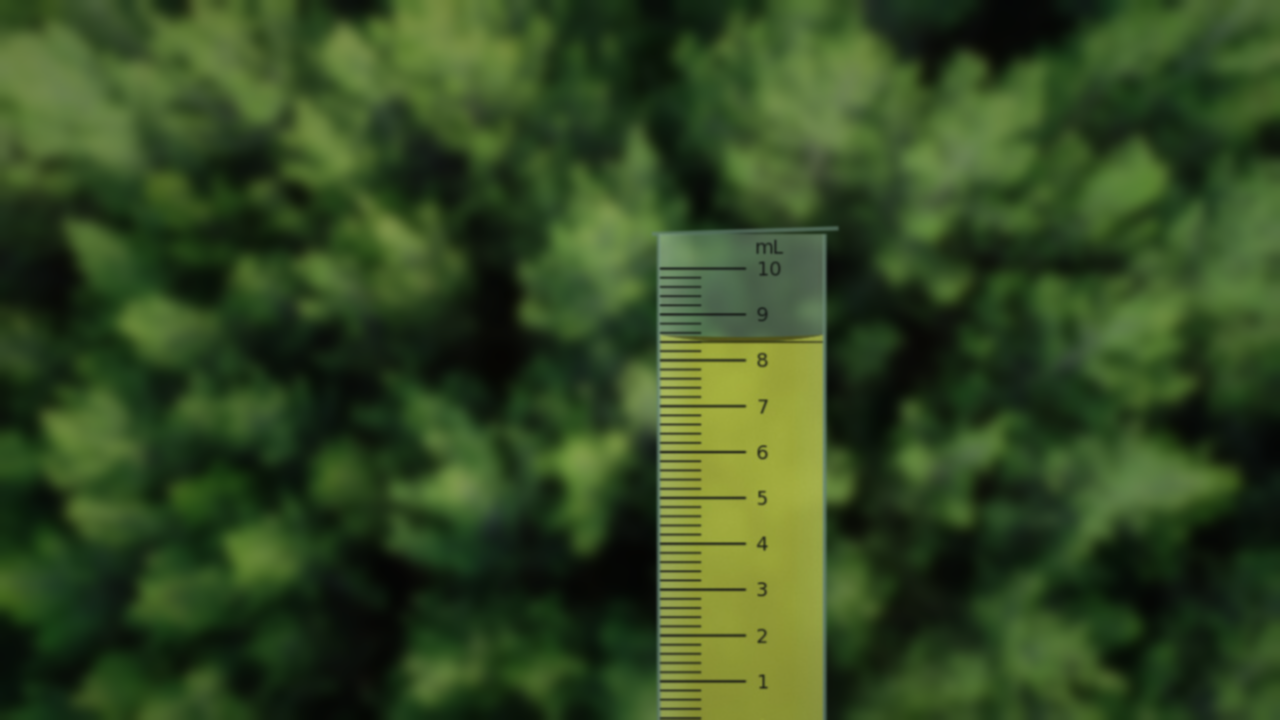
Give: 8.4 mL
